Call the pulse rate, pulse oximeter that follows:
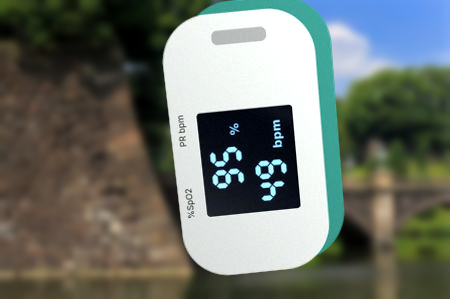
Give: 49 bpm
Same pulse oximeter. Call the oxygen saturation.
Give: 95 %
